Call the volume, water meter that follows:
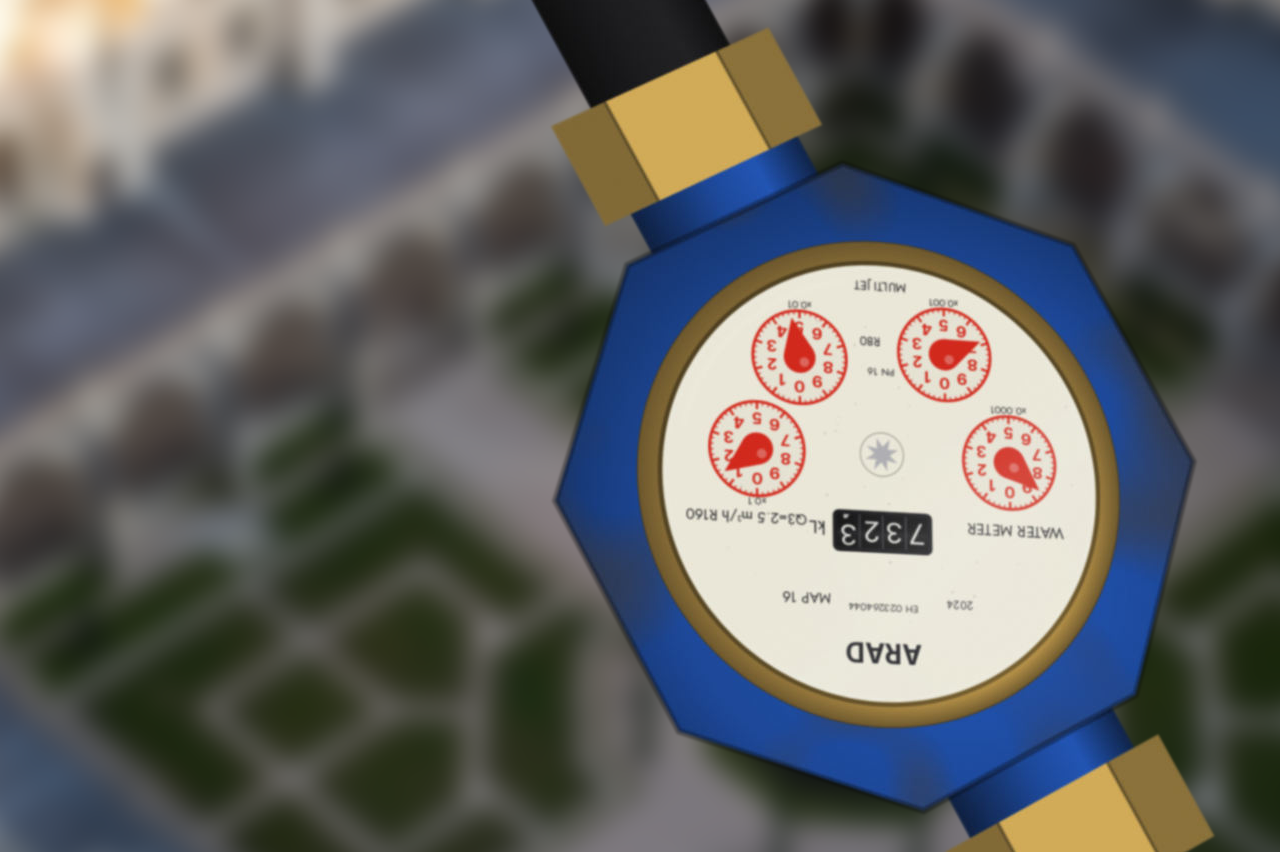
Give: 7323.1468 kL
